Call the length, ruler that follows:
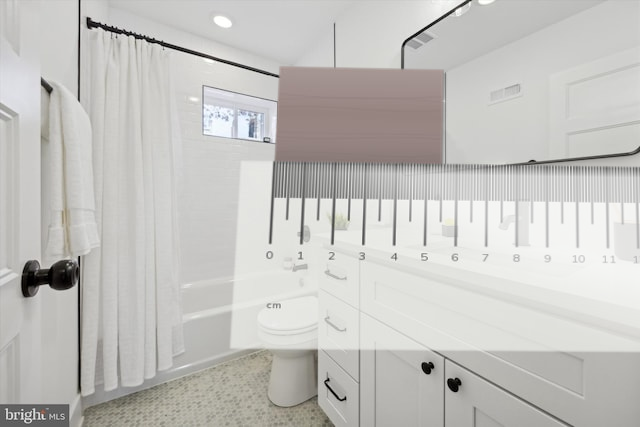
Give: 5.5 cm
